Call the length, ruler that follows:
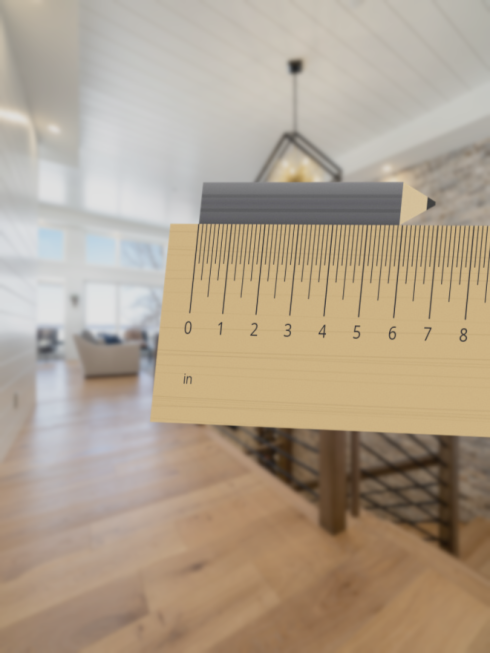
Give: 6.875 in
